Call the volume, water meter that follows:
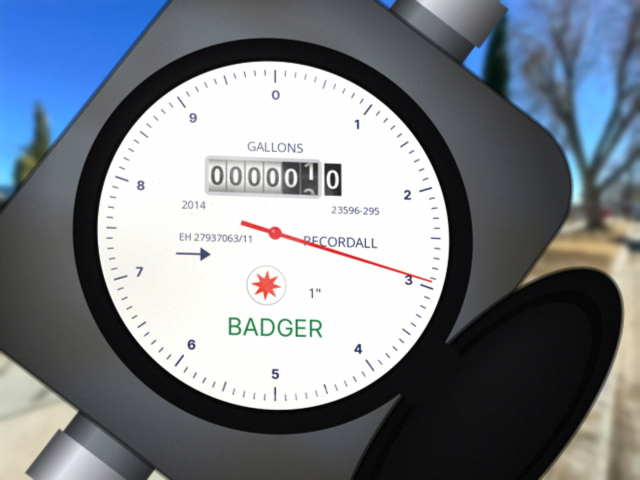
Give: 12.9 gal
